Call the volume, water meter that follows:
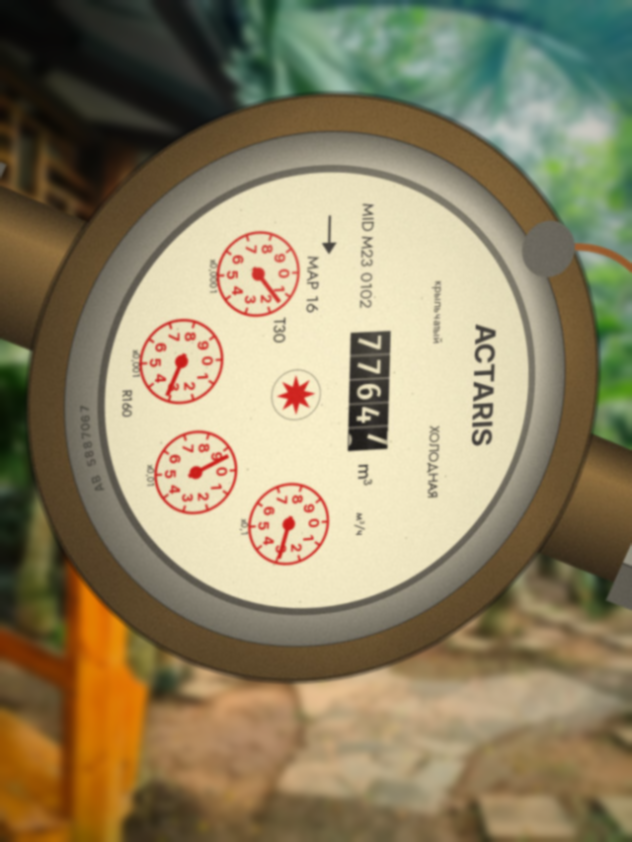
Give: 77647.2931 m³
